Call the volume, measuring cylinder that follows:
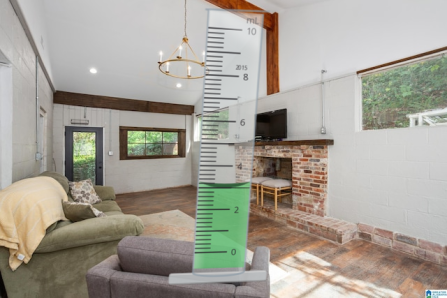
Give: 3 mL
